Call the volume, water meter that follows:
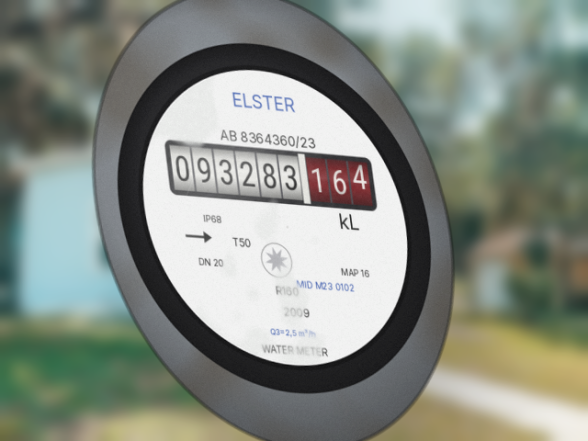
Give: 93283.164 kL
